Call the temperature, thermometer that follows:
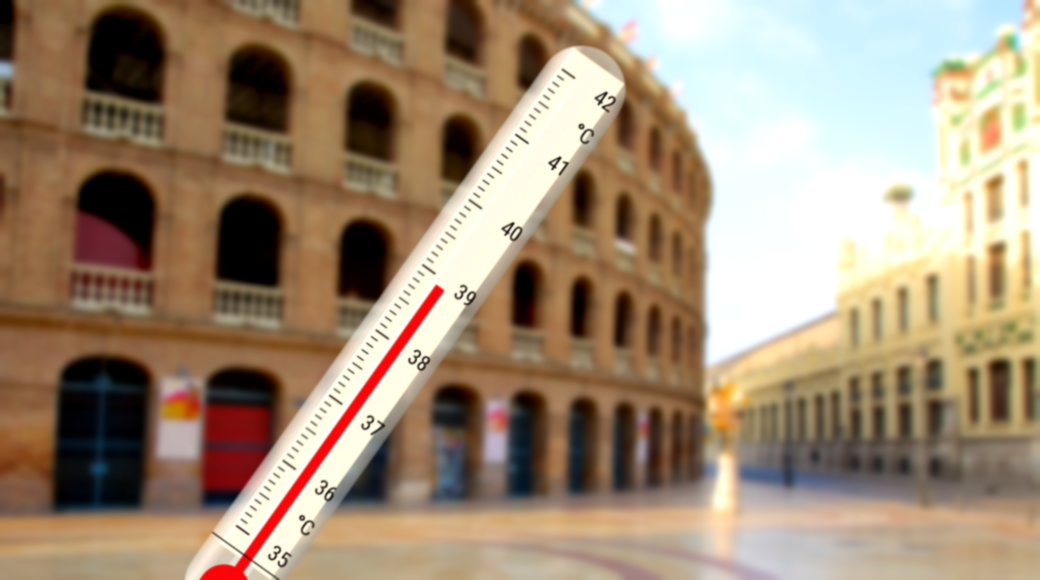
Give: 38.9 °C
